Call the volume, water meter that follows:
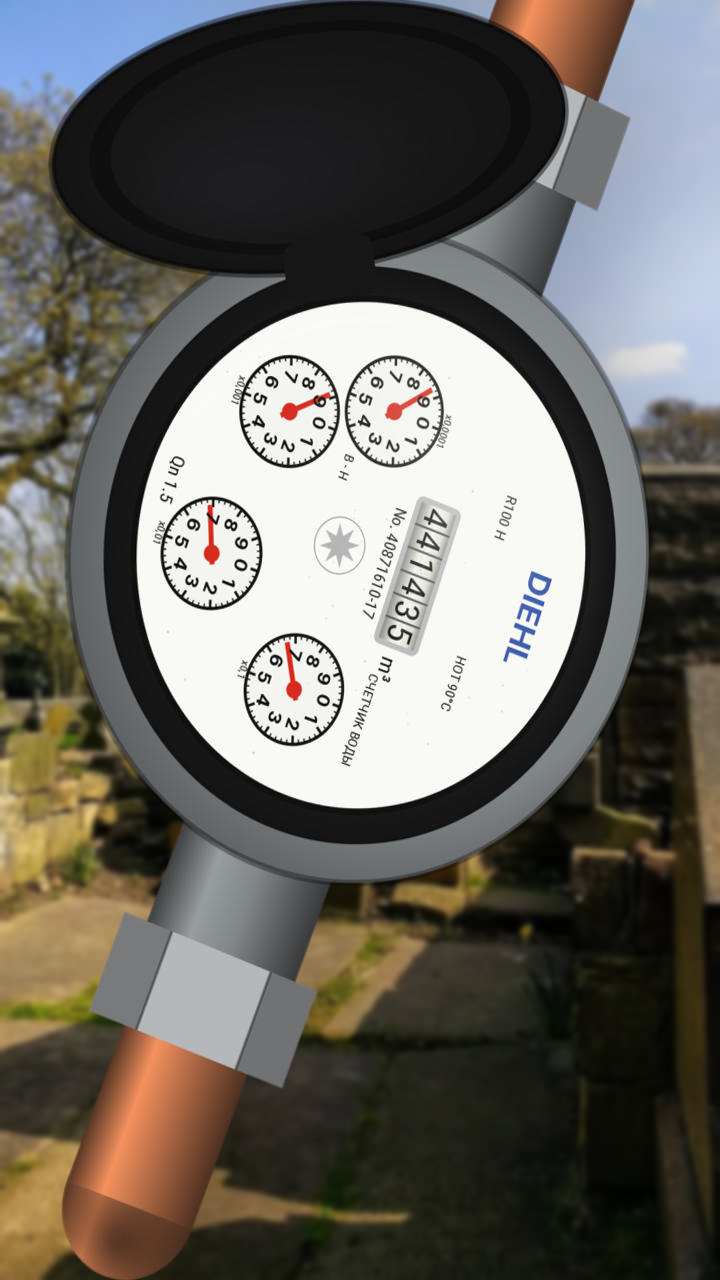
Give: 441435.6688 m³
